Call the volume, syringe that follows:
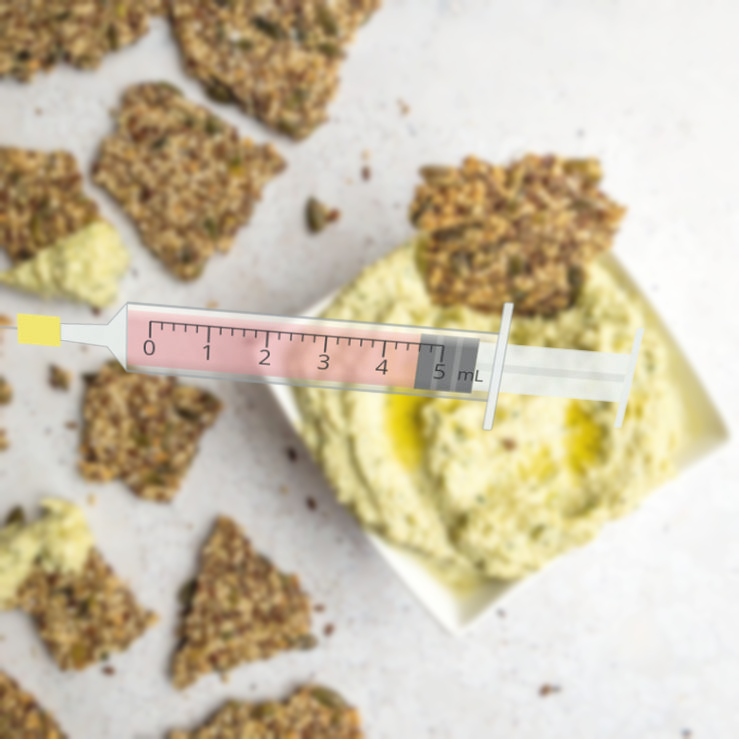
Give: 4.6 mL
